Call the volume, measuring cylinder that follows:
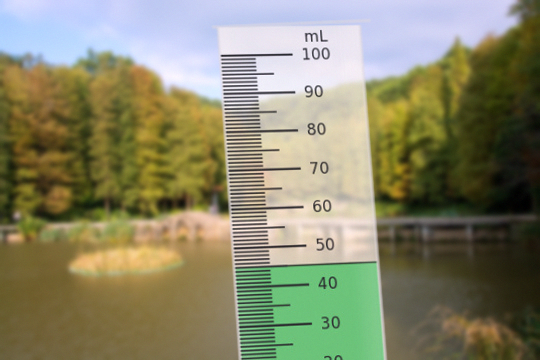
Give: 45 mL
